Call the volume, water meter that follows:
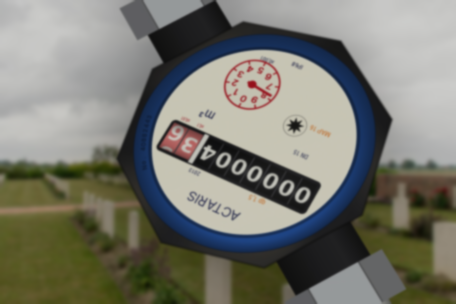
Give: 4.357 m³
